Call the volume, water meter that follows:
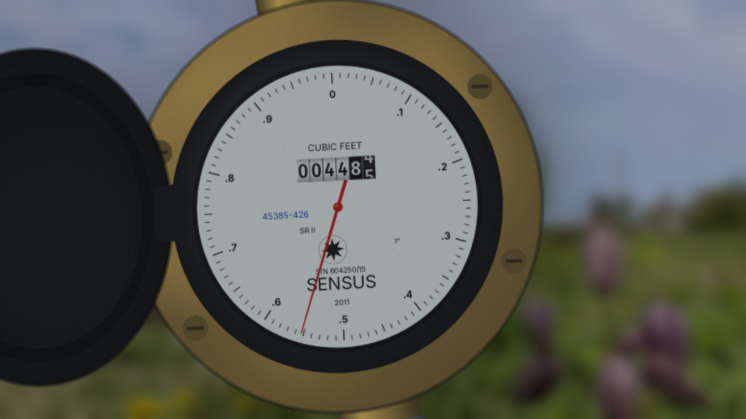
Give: 4484.55 ft³
